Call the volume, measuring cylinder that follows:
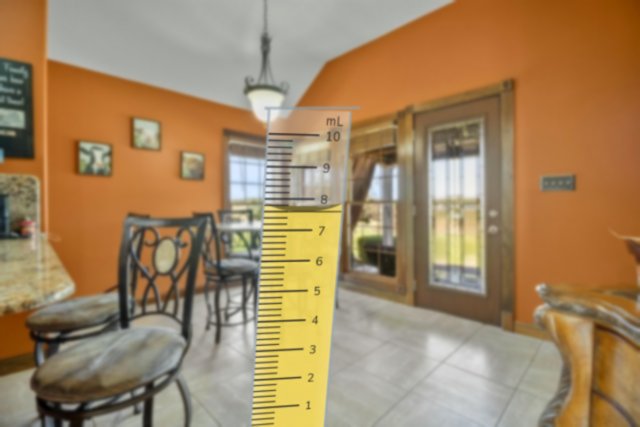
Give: 7.6 mL
